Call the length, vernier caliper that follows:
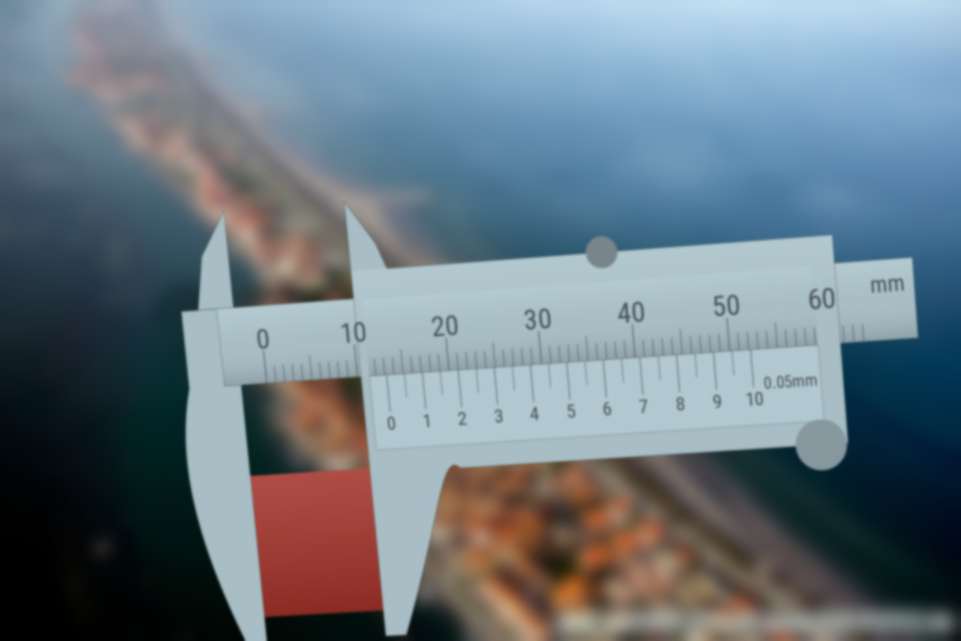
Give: 13.2 mm
